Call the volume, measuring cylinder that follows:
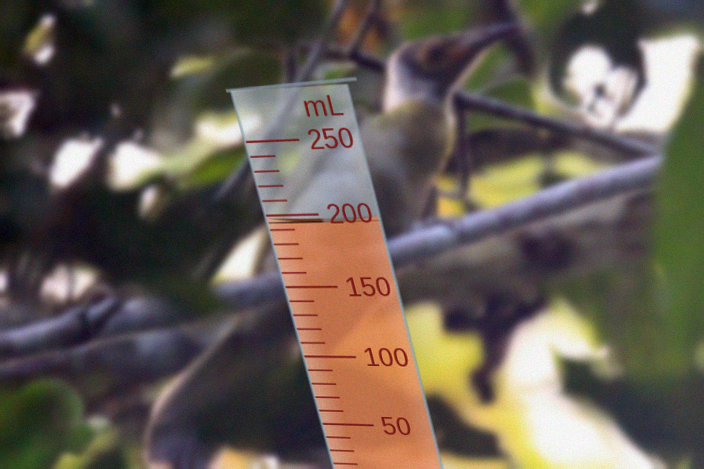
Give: 195 mL
